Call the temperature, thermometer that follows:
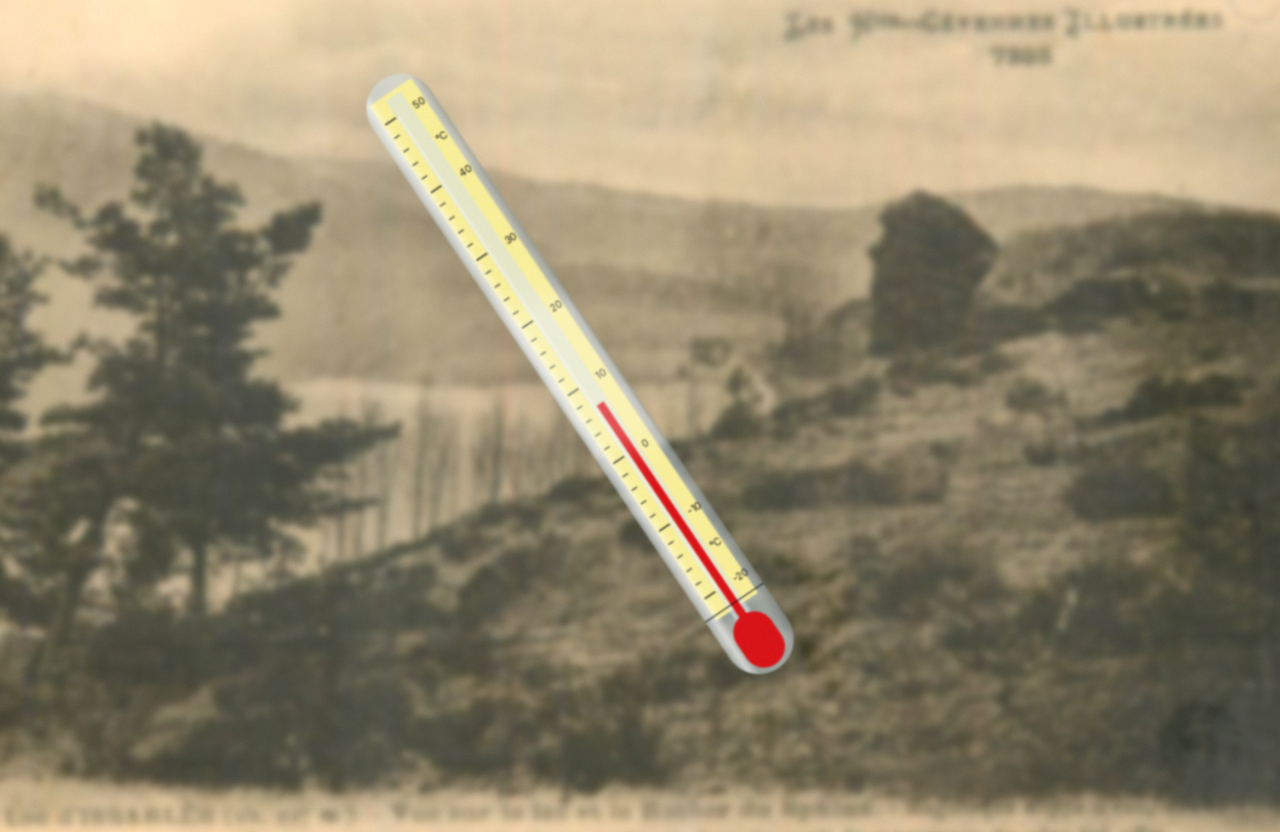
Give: 7 °C
